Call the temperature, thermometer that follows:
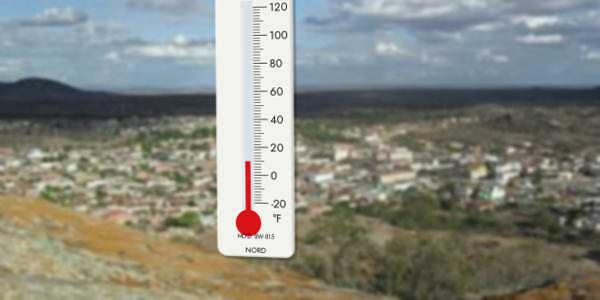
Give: 10 °F
